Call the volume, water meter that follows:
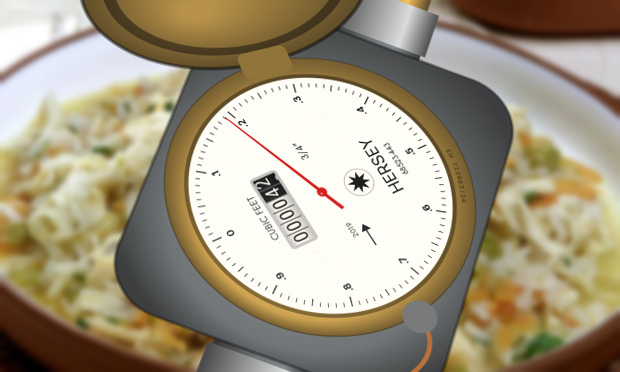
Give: 42.19 ft³
